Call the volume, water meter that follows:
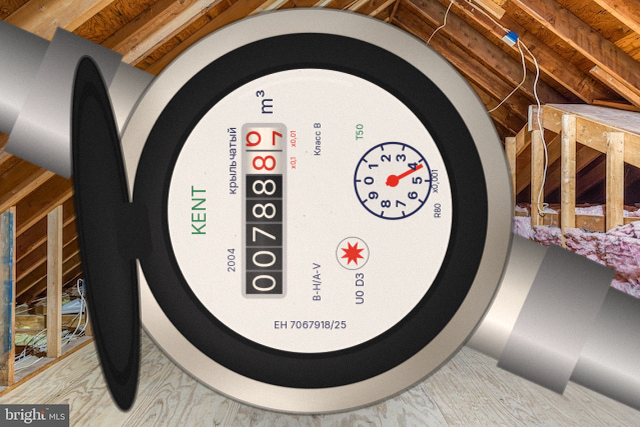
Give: 788.864 m³
